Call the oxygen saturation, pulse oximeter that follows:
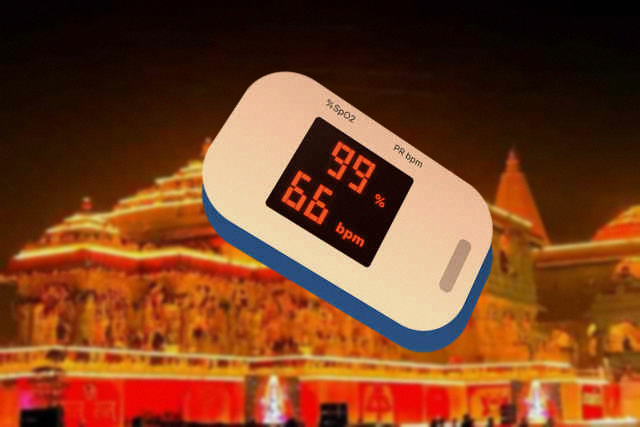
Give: 99 %
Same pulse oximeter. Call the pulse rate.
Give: 66 bpm
